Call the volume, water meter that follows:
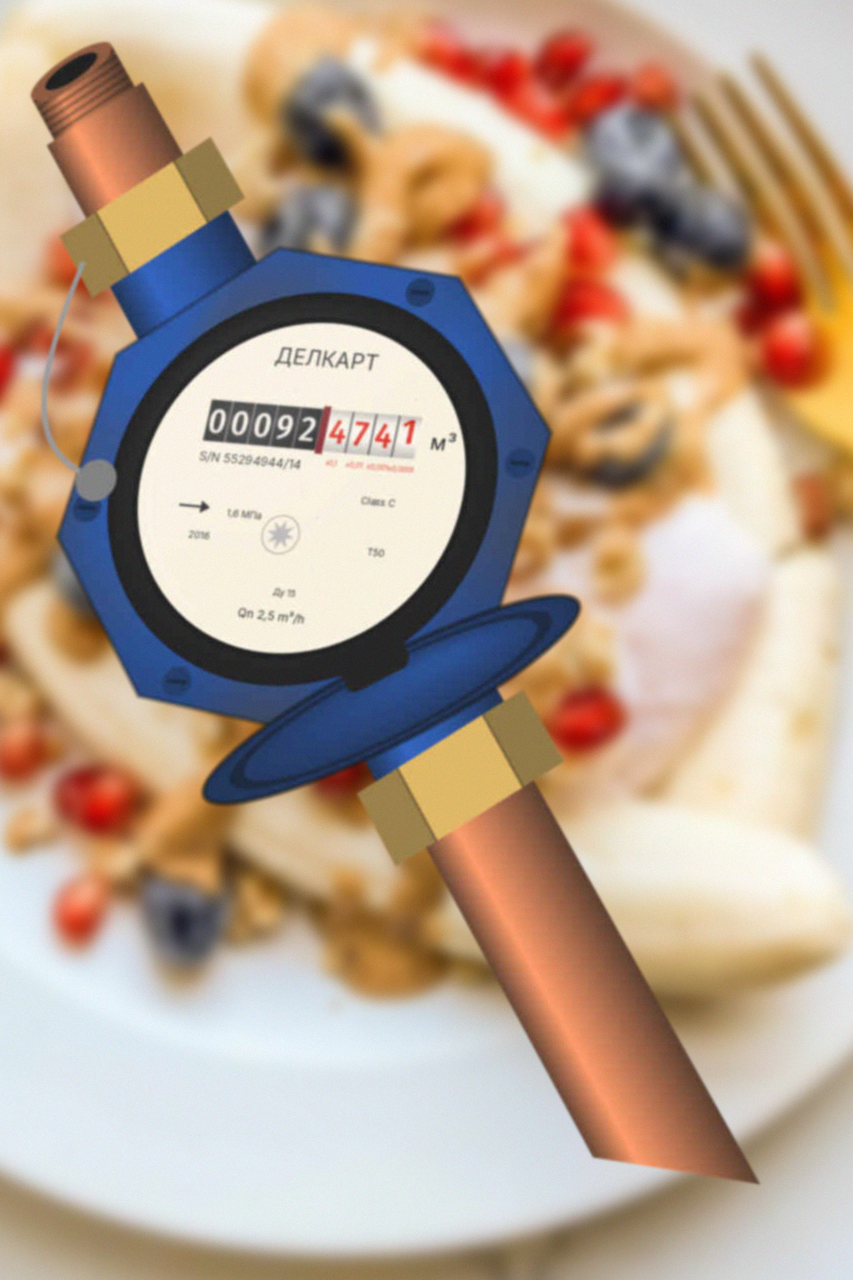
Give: 92.4741 m³
